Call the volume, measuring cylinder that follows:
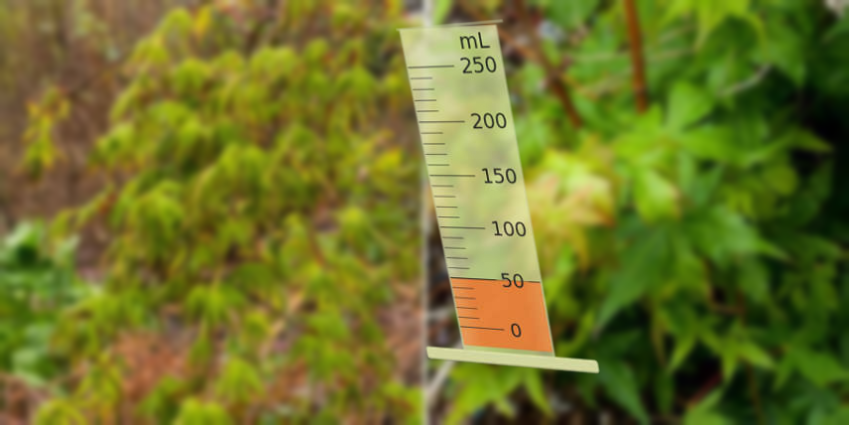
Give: 50 mL
